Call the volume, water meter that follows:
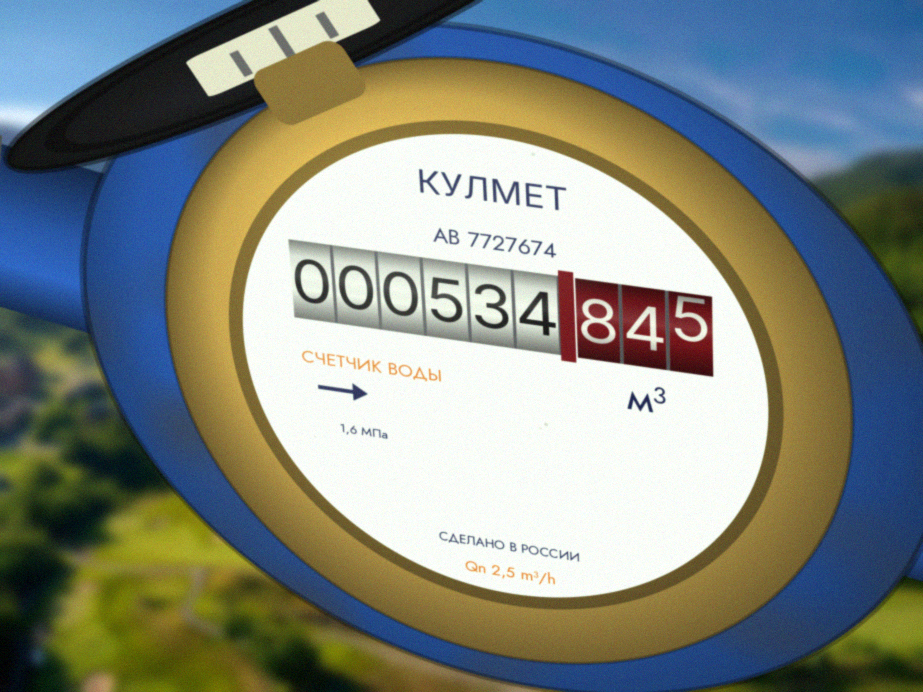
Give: 534.845 m³
